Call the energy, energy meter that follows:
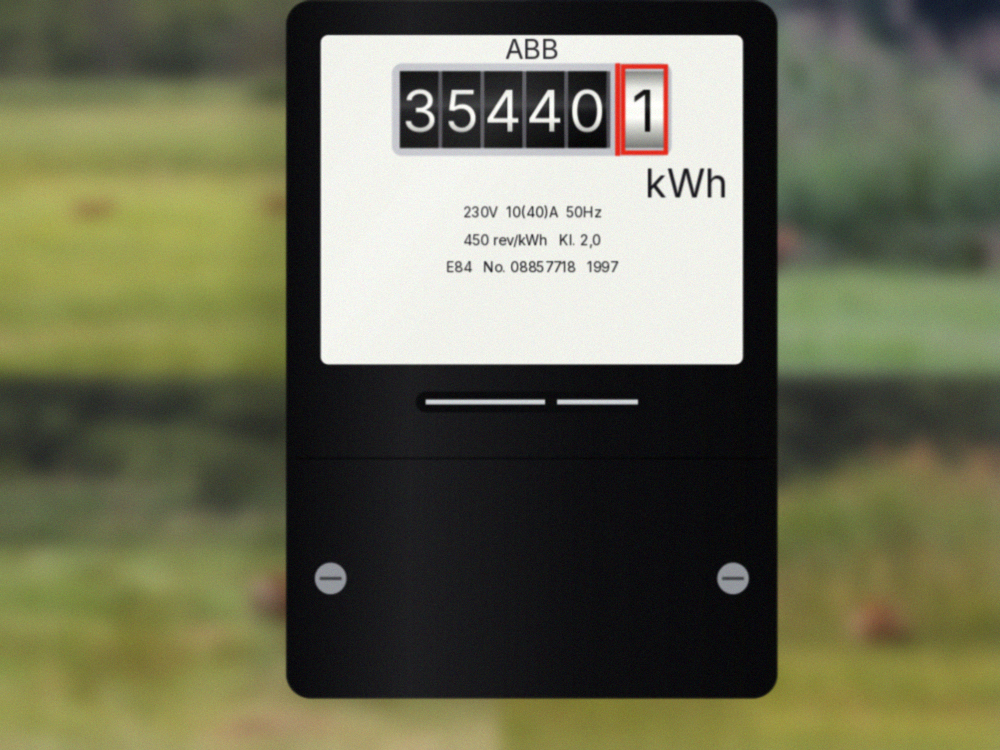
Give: 35440.1 kWh
